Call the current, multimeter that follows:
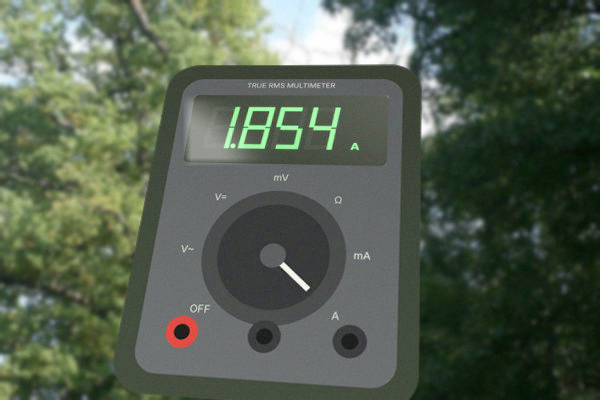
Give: 1.854 A
